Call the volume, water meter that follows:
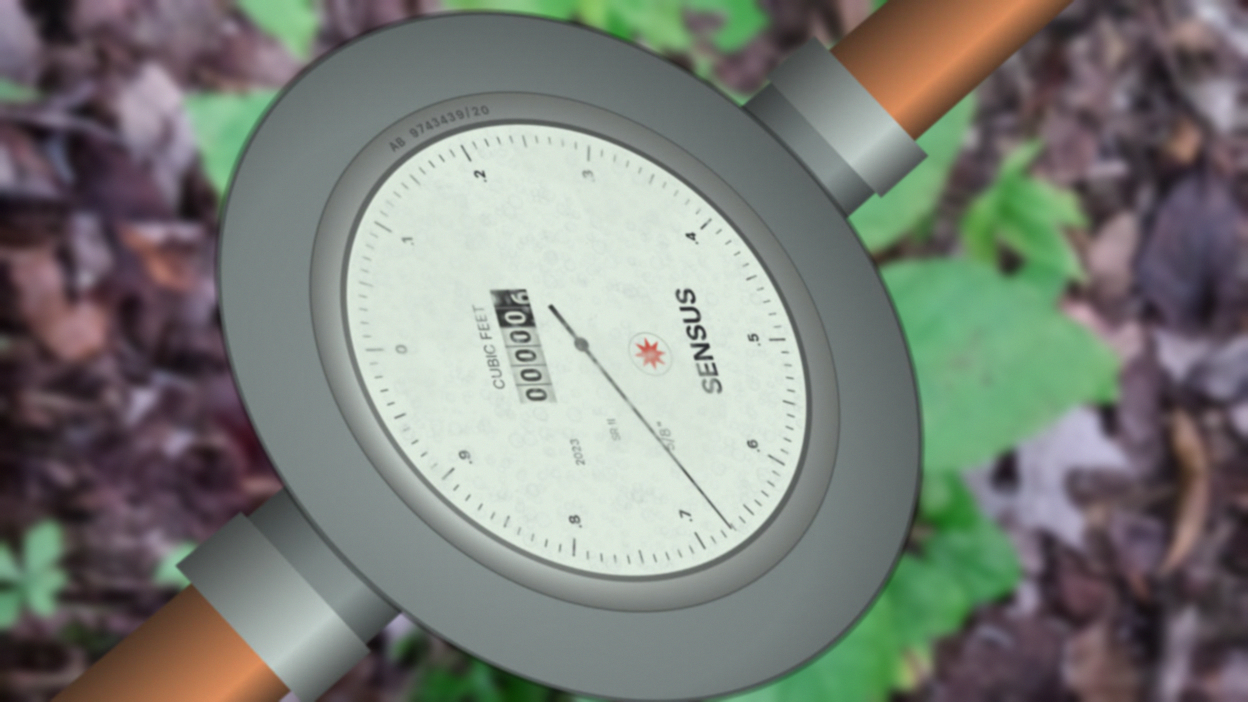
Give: 5.67 ft³
